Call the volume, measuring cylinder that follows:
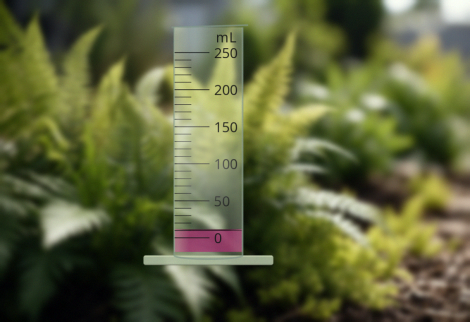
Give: 10 mL
